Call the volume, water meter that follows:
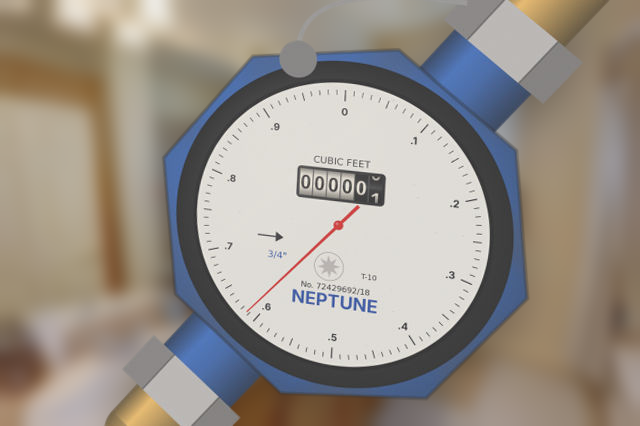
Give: 0.61 ft³
